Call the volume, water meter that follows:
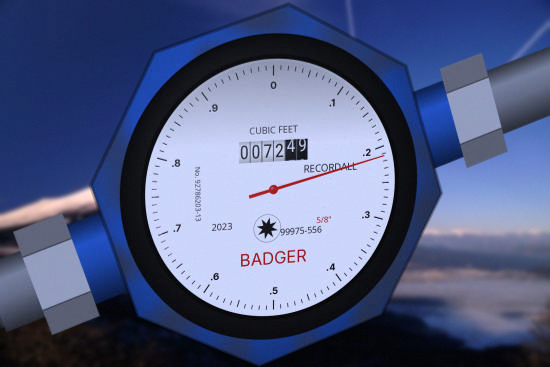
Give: 7249.21 ft³
